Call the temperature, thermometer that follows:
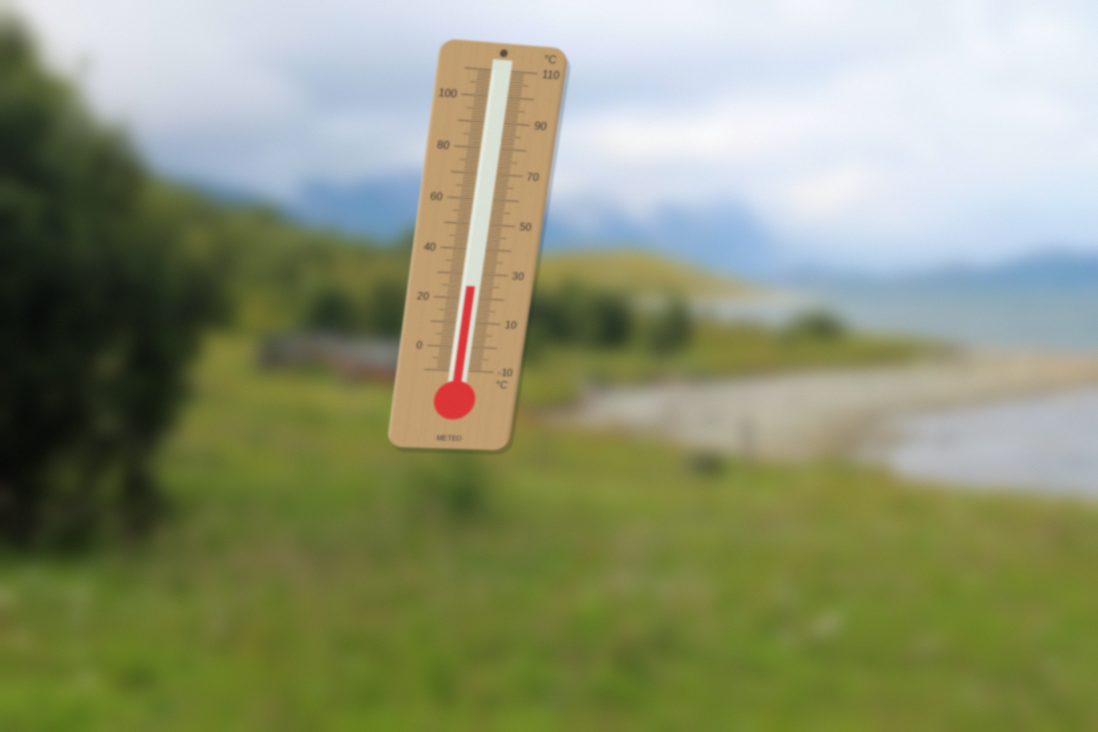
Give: 25 °C
